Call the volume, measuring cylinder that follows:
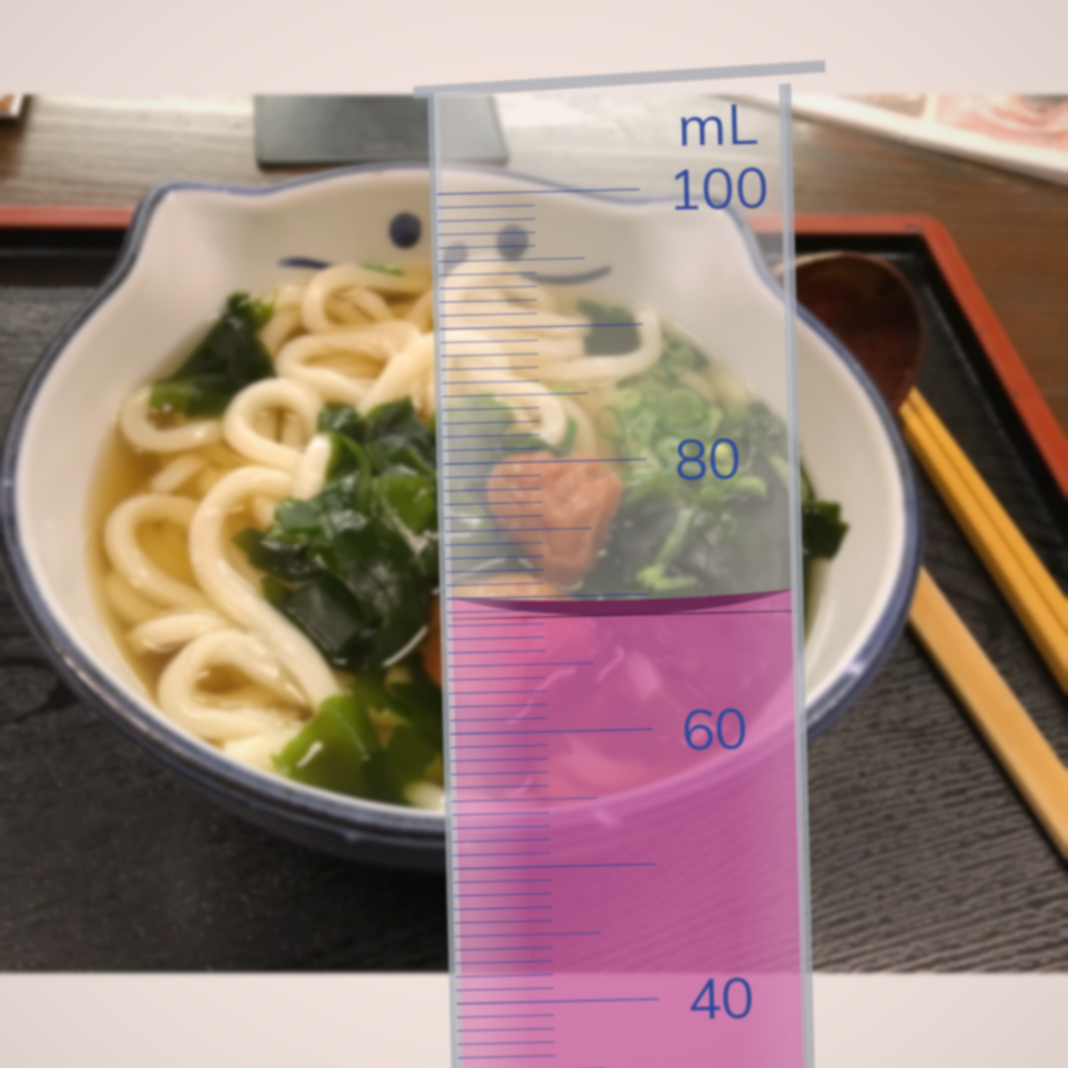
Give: 68.5 mL
